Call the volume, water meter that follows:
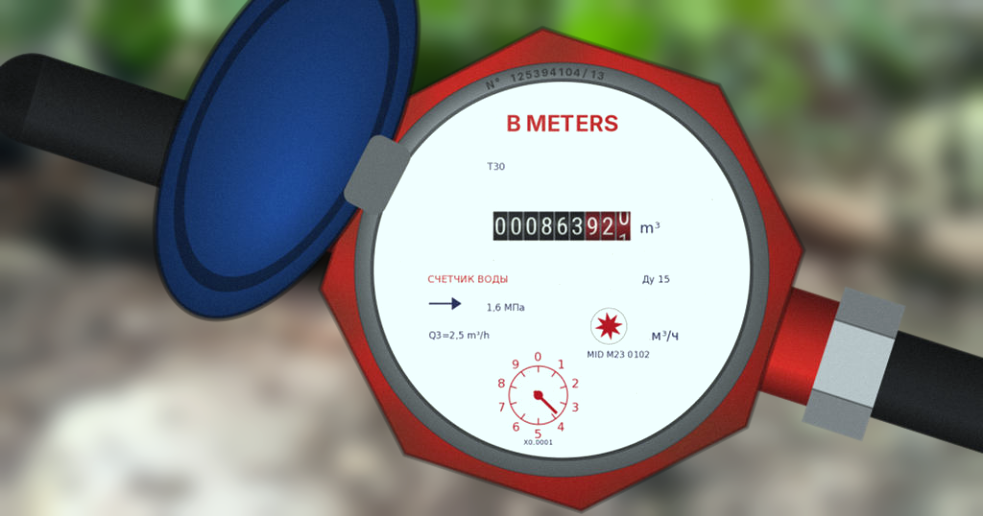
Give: 863.9203 m³
